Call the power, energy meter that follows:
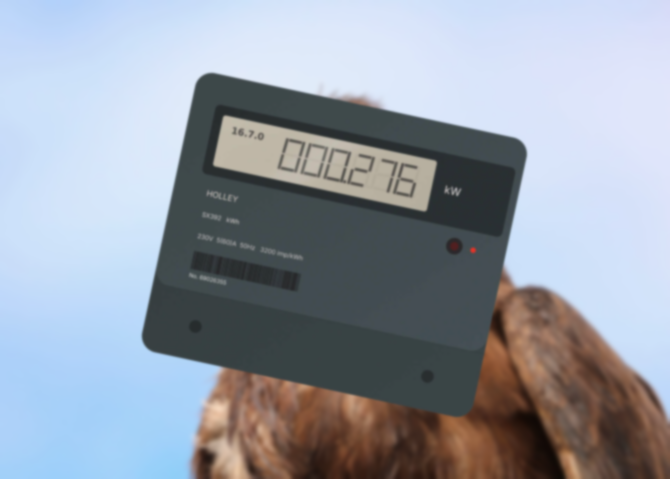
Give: 0.276 kW
